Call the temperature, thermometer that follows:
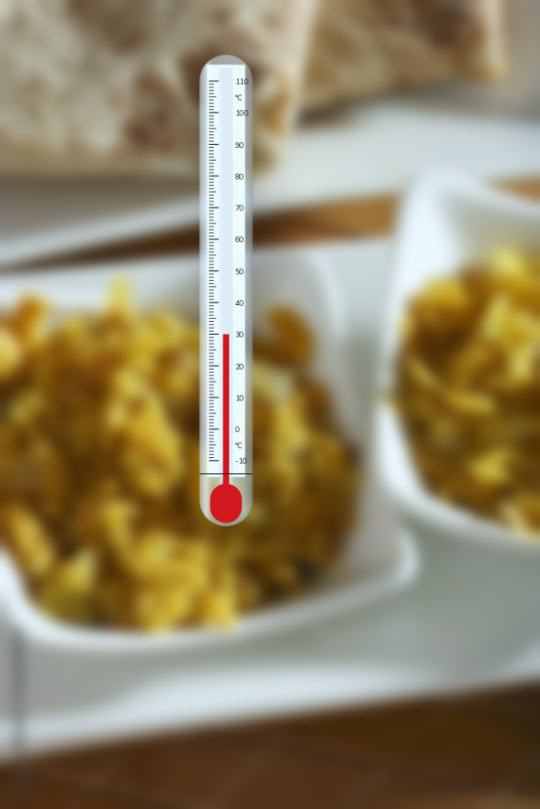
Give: 30 °C
